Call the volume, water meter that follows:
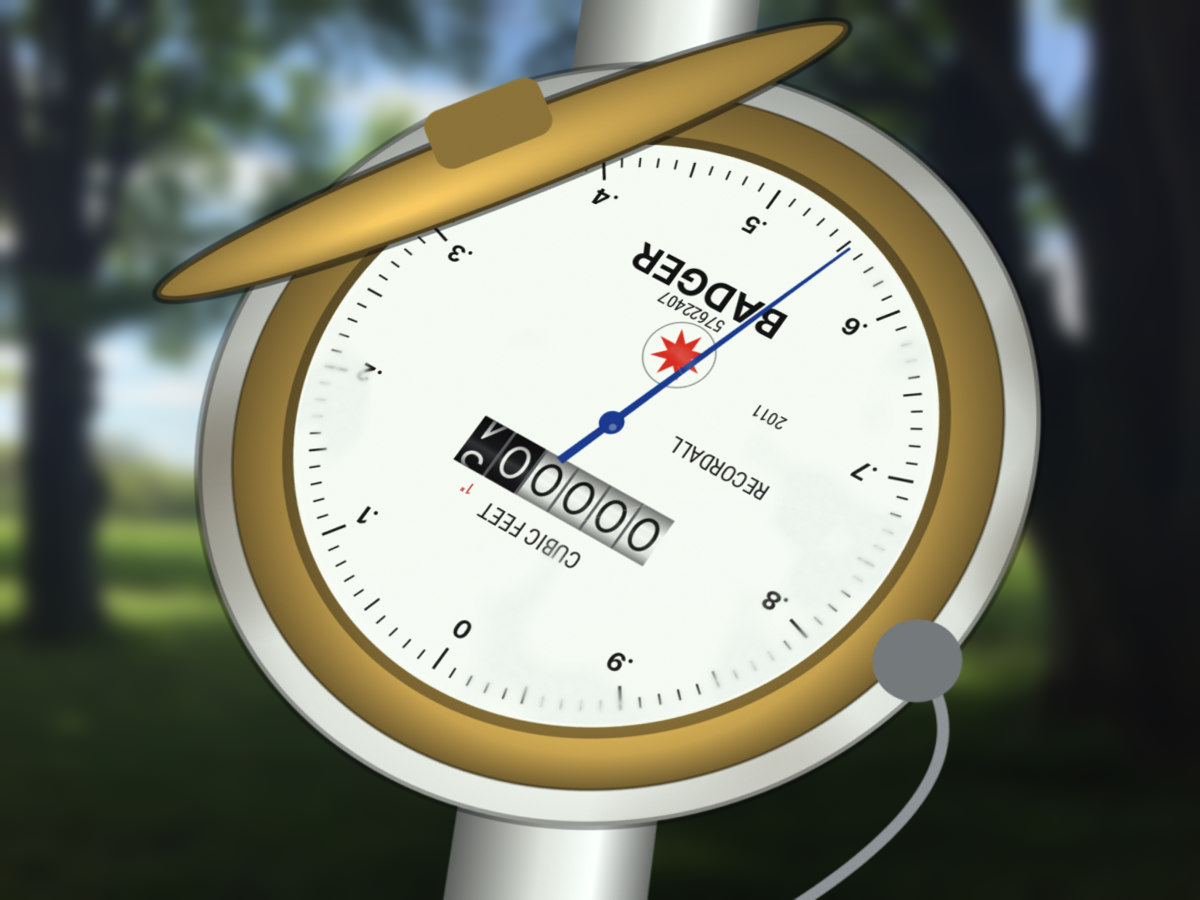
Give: 3.55 ft³
